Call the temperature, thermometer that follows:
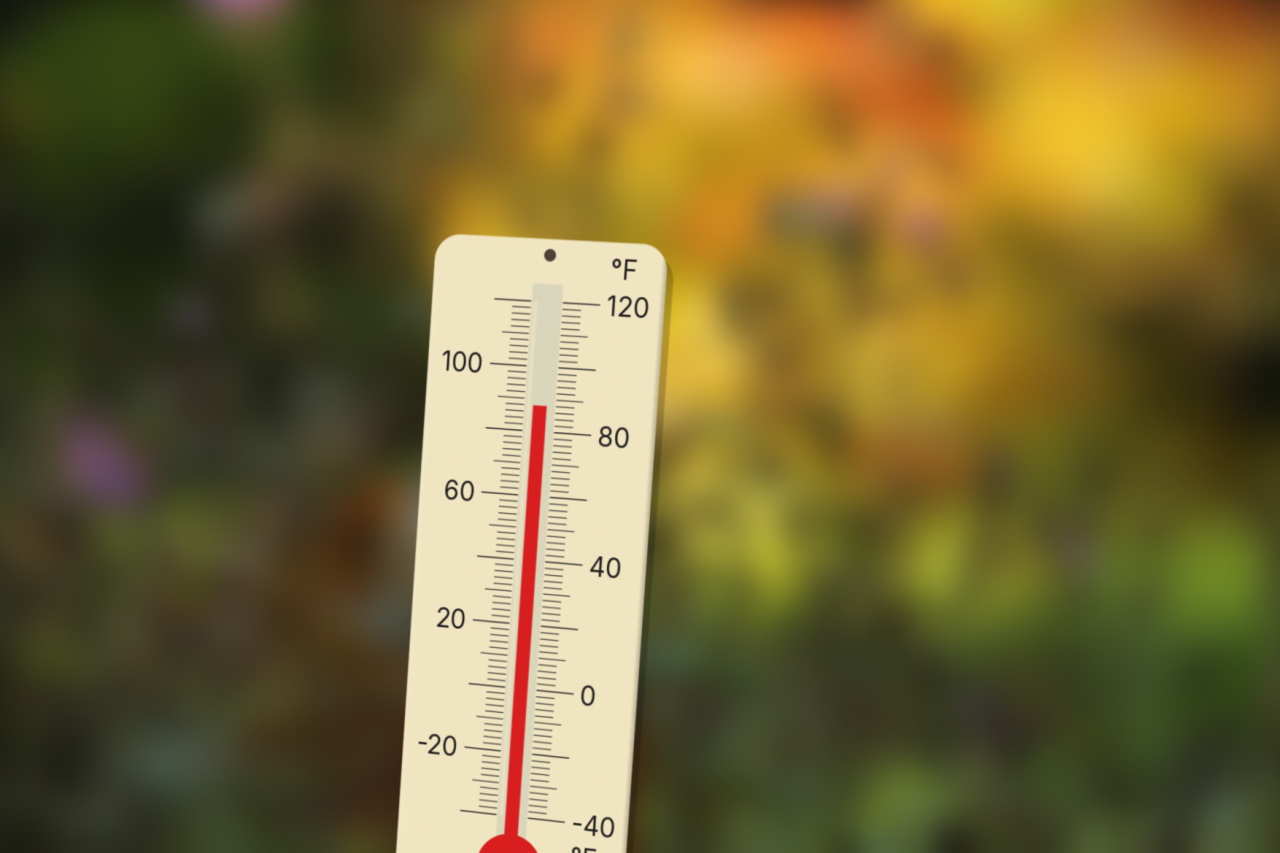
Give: 88 °F
